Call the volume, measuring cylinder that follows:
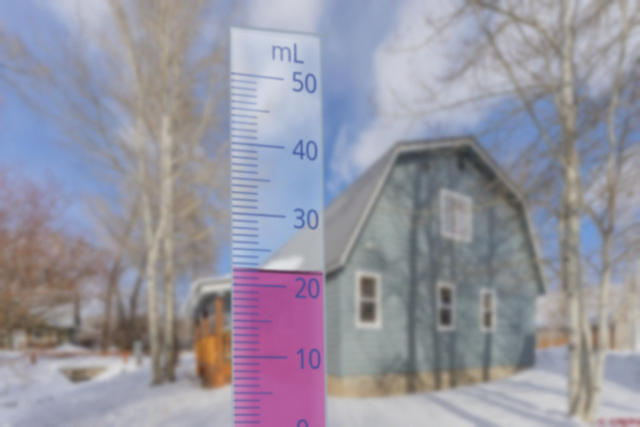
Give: 22 mL
